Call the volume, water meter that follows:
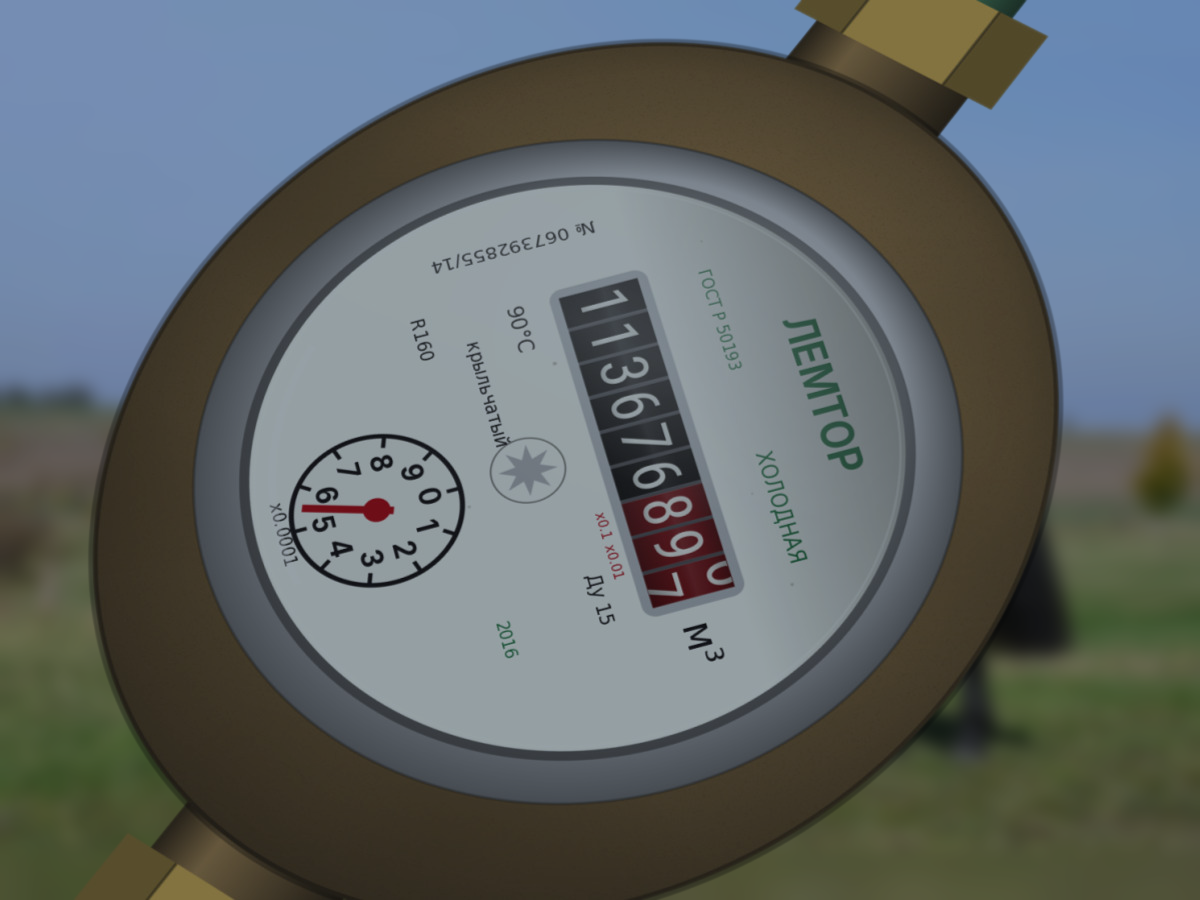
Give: 113676.8965 m³
